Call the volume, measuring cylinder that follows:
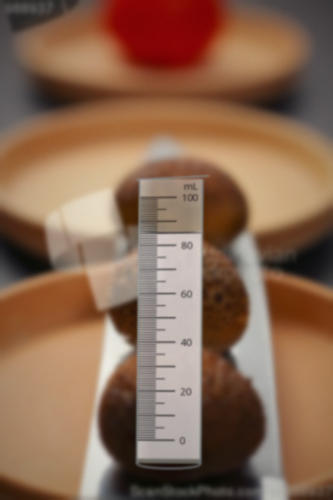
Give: 85 mL
